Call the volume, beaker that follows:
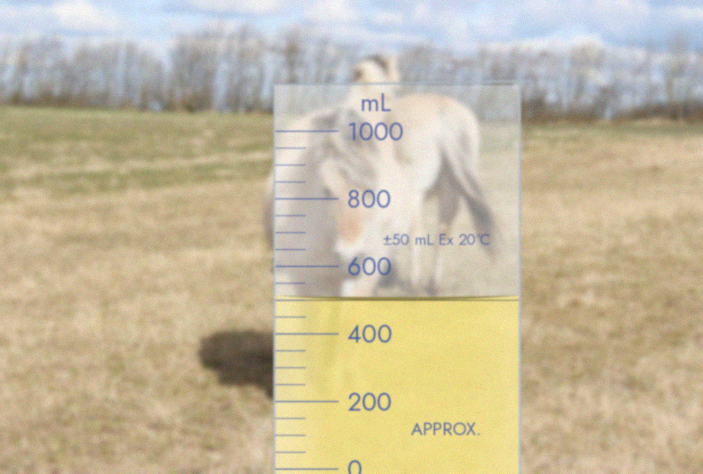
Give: 500 mL
